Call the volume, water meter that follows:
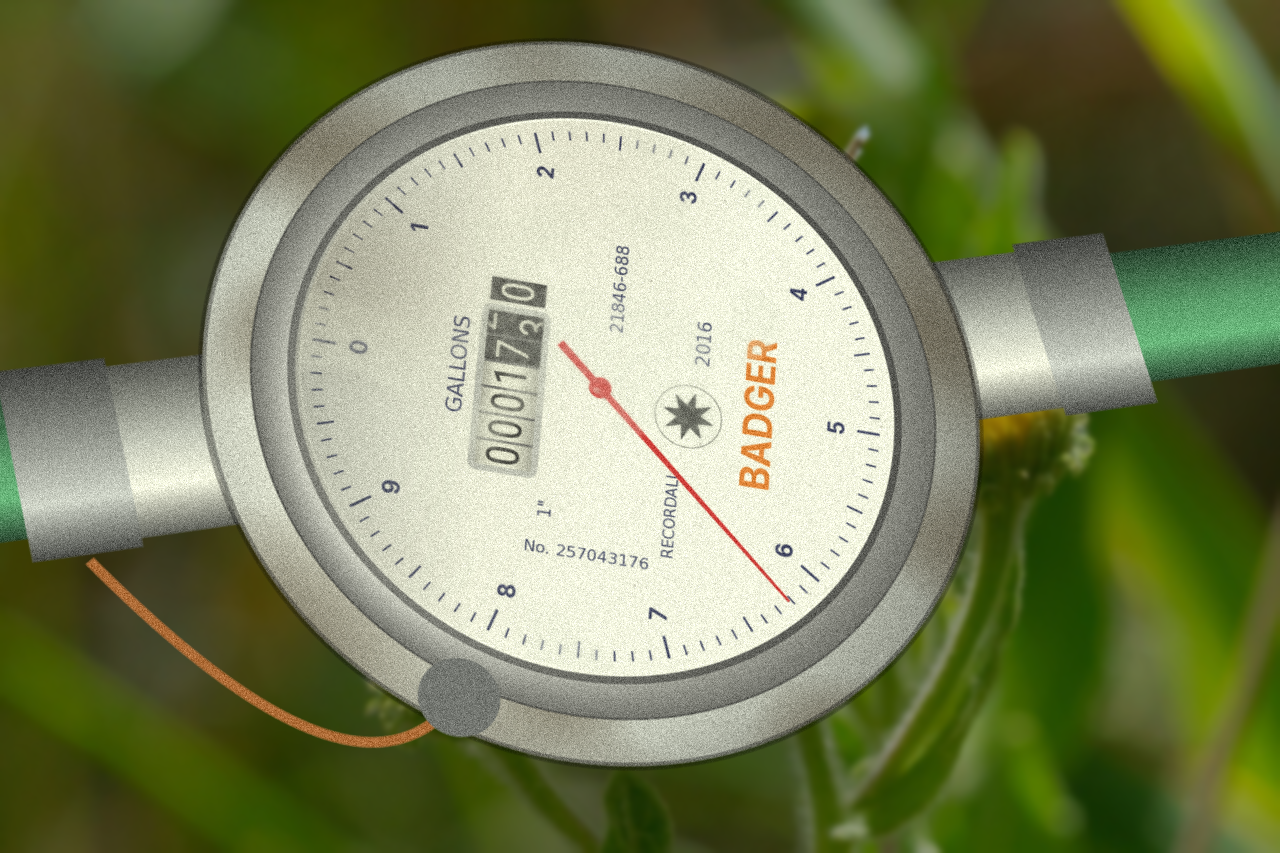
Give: 1726.2 gal
